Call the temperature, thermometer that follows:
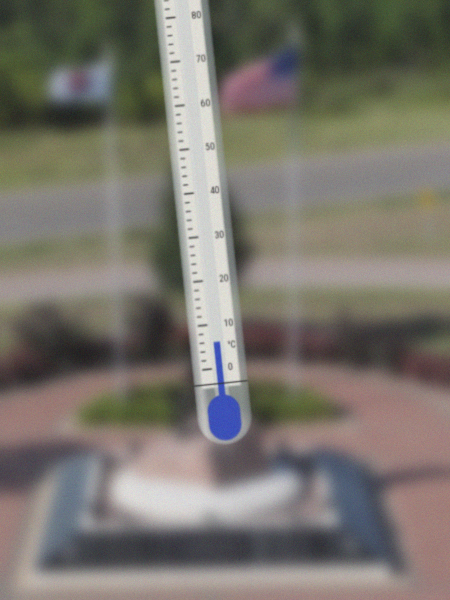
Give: 6 °C
